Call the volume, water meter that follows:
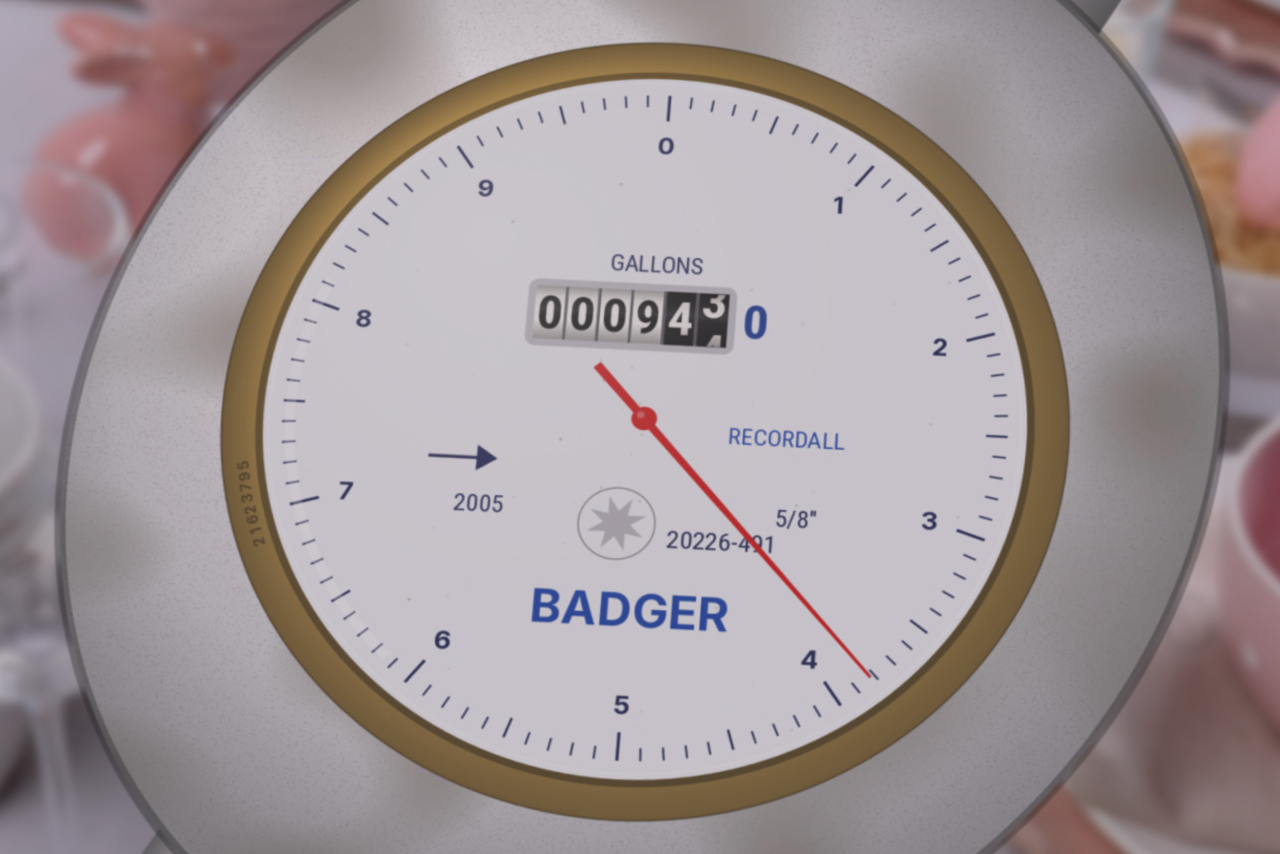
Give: 9433.8 gal
